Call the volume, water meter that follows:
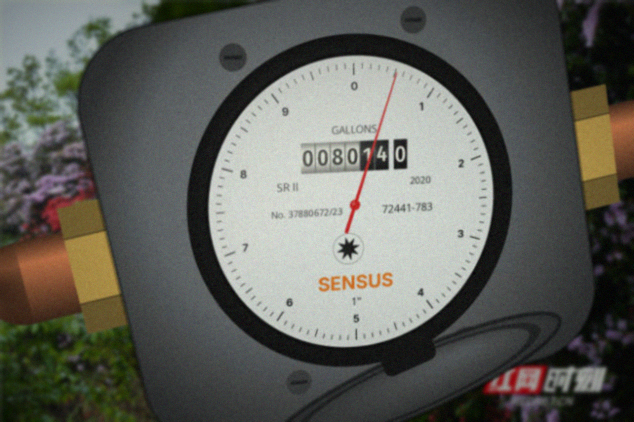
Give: 80140.5 gal
